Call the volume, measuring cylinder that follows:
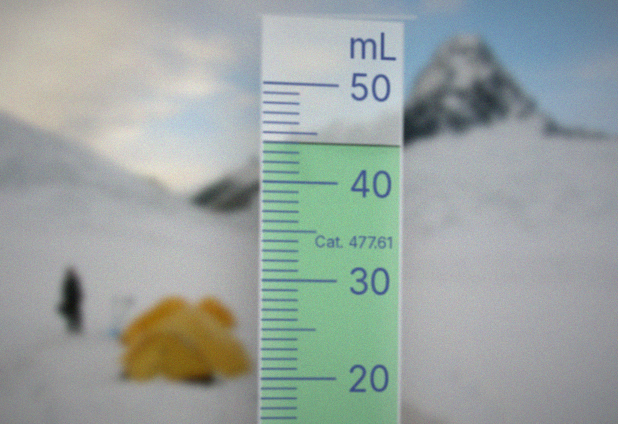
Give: 44 mL
